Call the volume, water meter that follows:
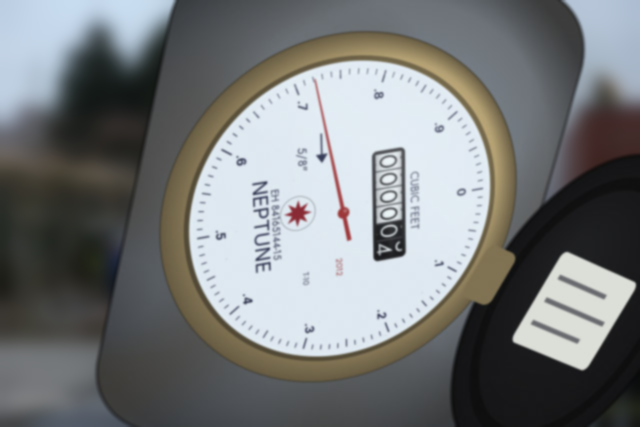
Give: 3.72 ft³
